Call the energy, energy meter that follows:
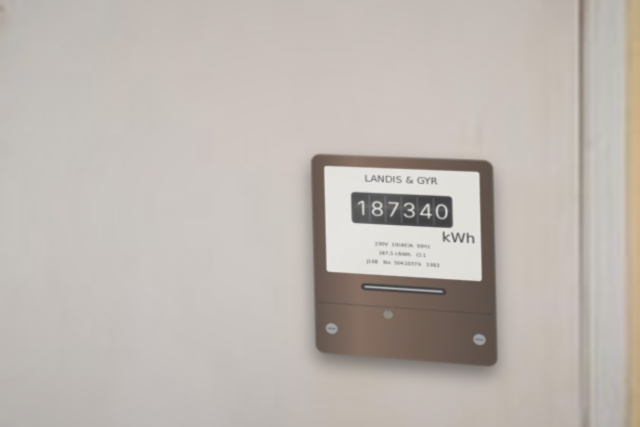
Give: 187340 kWh
